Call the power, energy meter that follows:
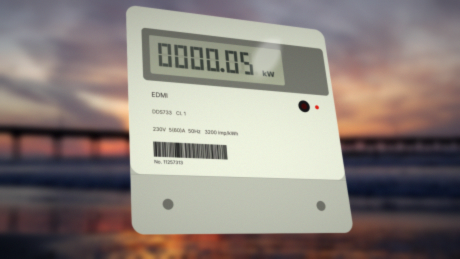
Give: 0.05 kW
